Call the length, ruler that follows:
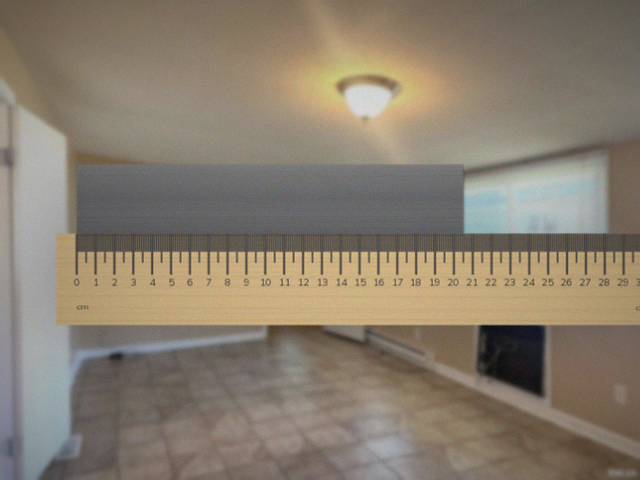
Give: 20.5 cm
